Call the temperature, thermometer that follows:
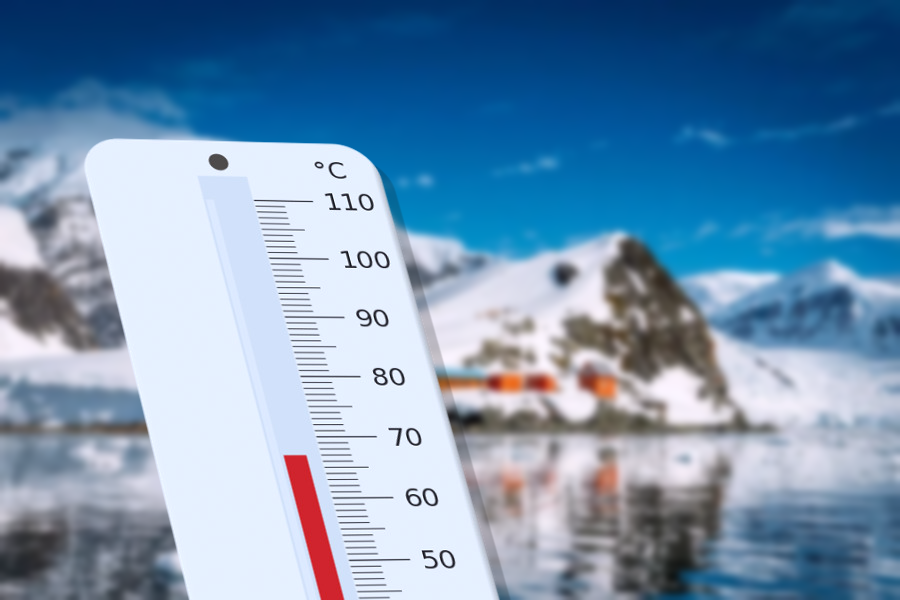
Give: 67 °C
